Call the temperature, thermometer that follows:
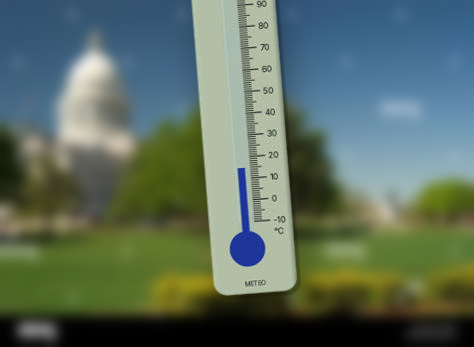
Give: 15 °C
